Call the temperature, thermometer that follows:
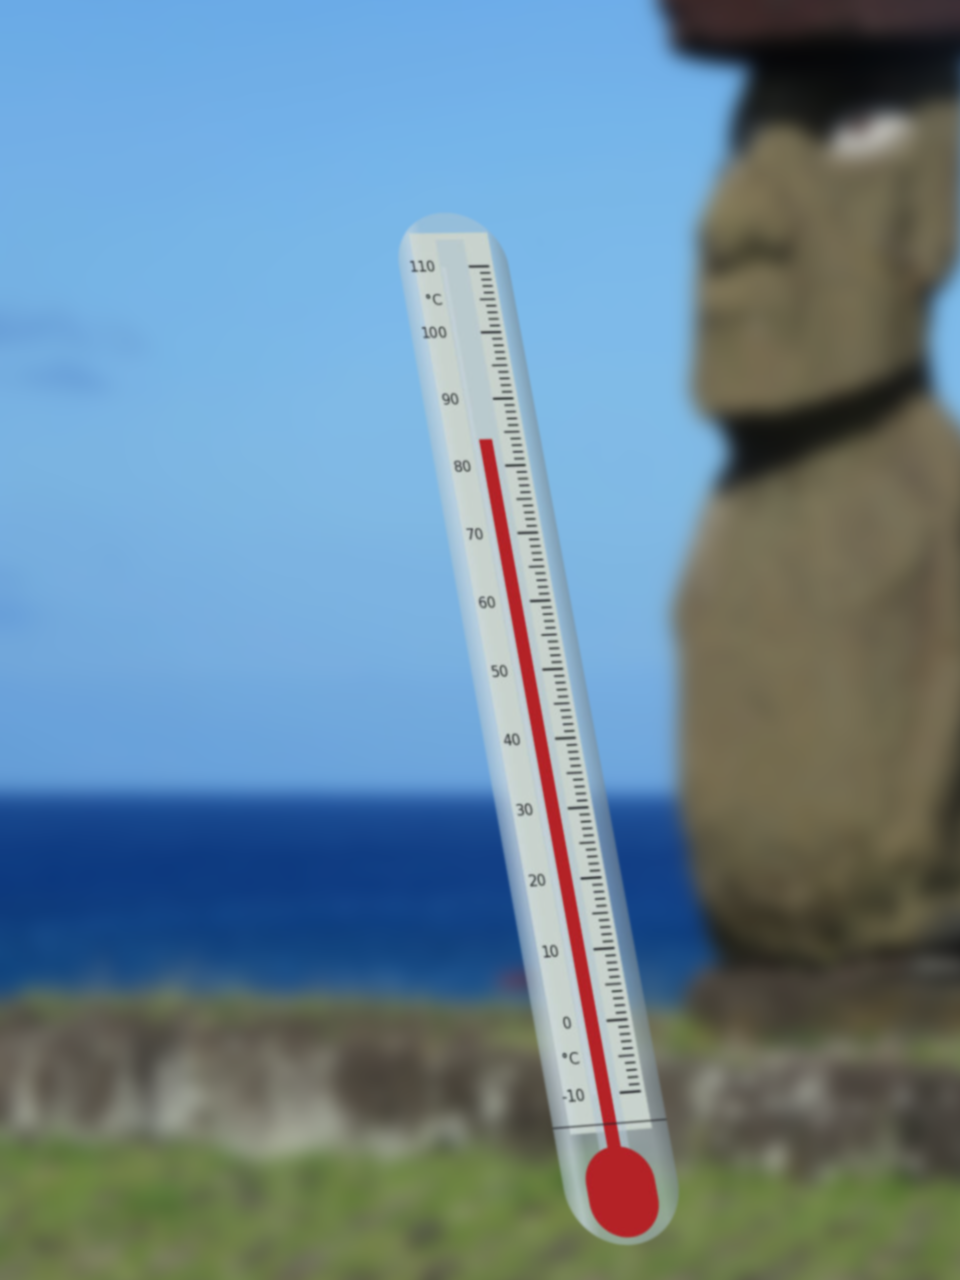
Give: 84 °C
